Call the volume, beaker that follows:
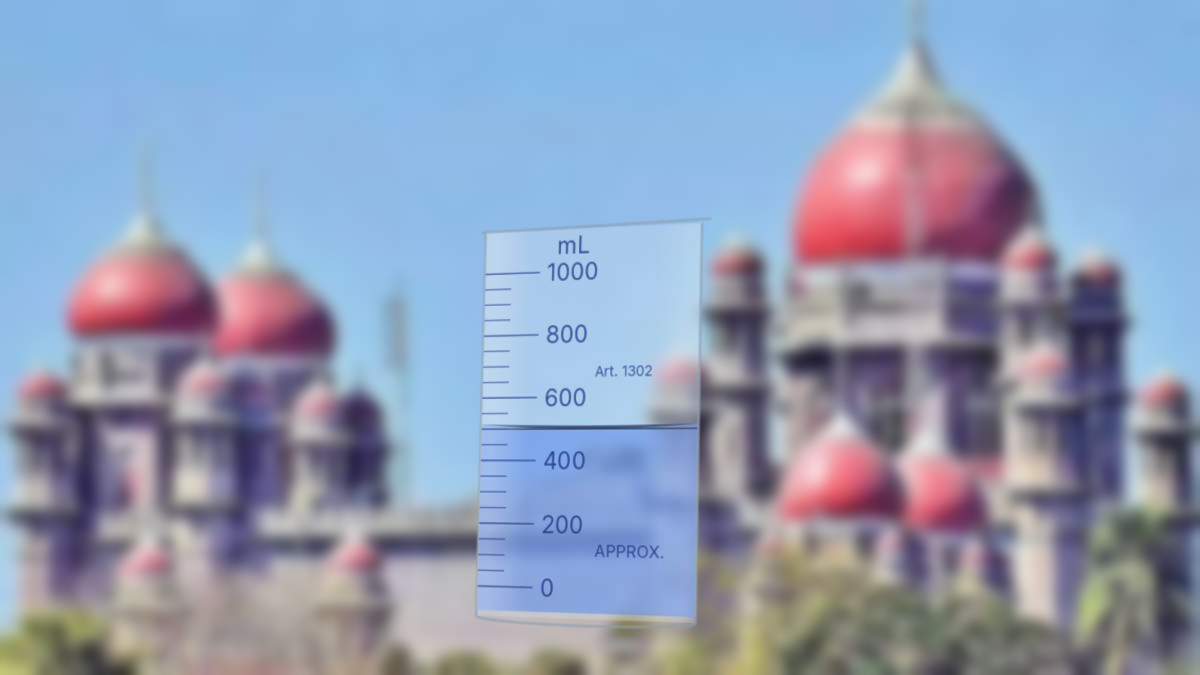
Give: 500 mL
